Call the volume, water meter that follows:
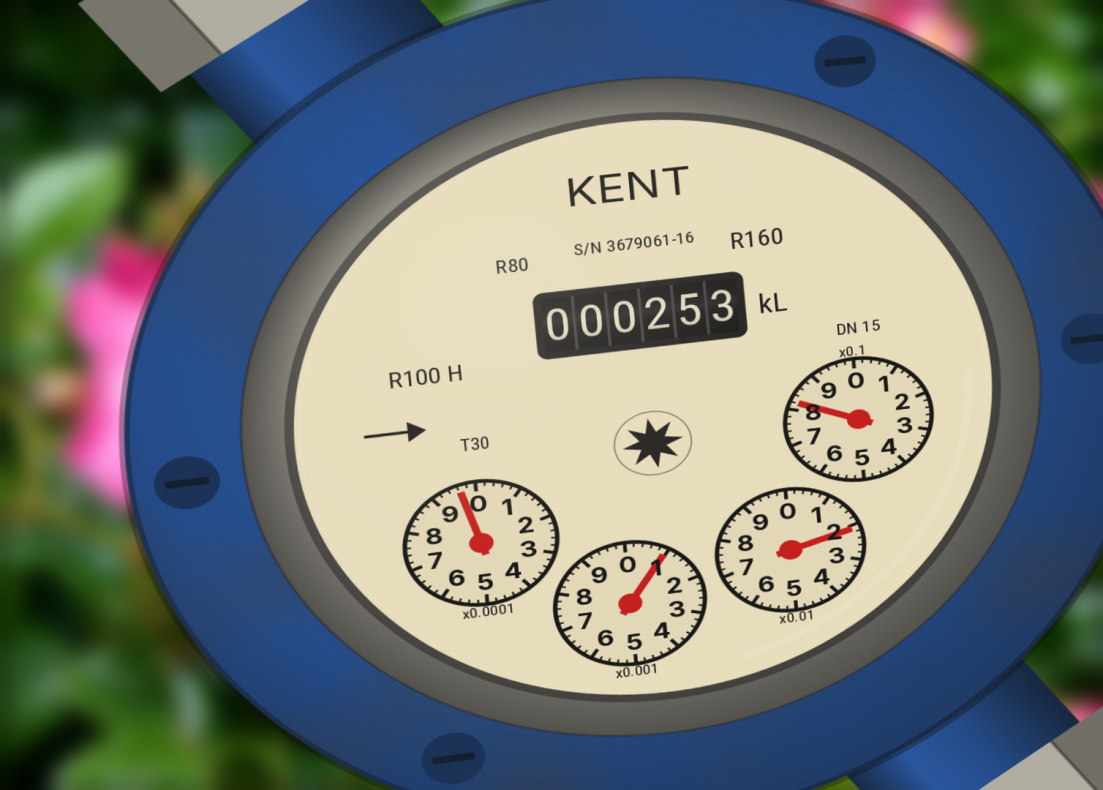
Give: 253.8209 kL
